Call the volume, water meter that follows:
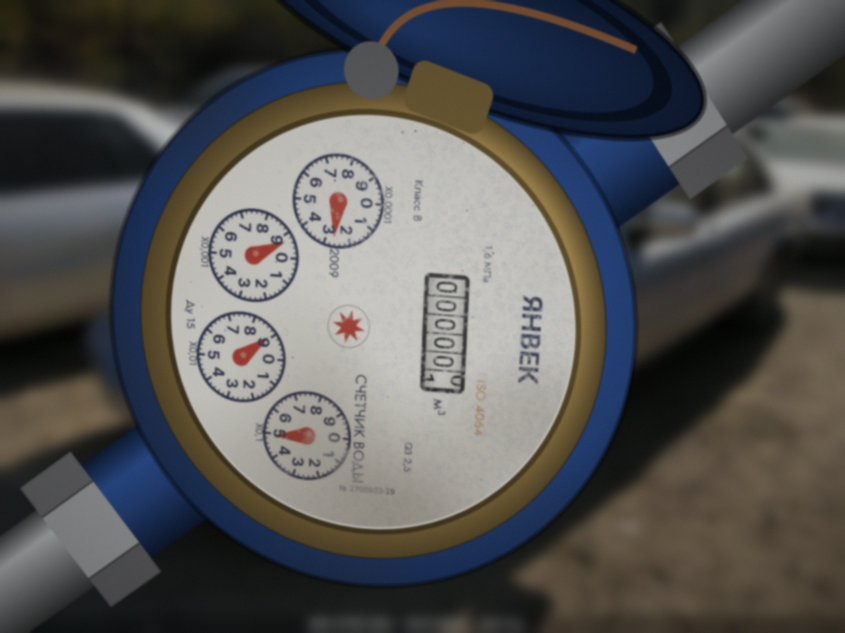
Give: 0.4892 m³
